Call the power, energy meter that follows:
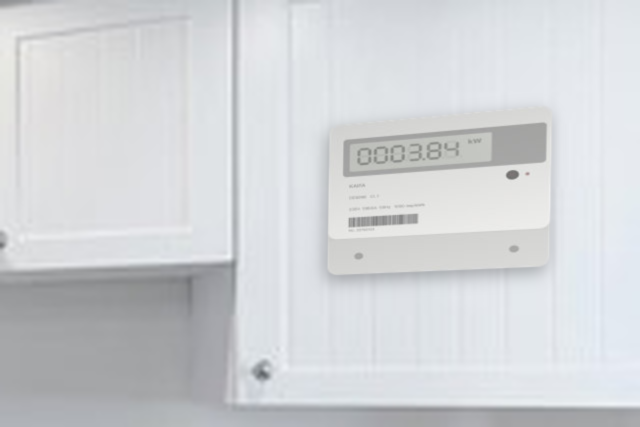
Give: 3.84 kW
